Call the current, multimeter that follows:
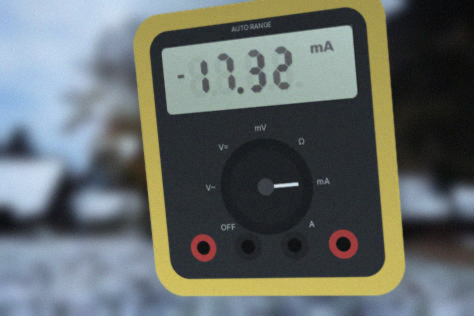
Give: -17.32 mA
